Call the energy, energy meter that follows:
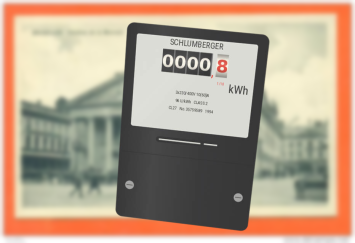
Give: 0.8 kWh
